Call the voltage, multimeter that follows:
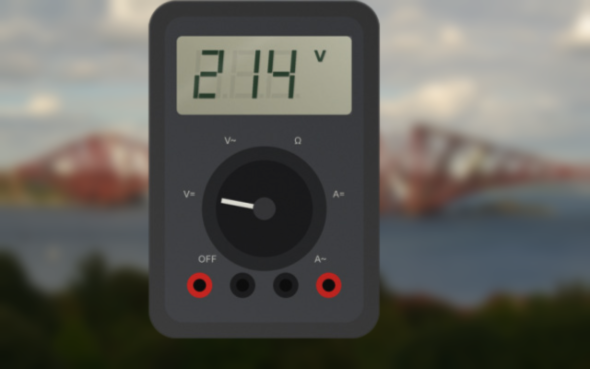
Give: 214 V
